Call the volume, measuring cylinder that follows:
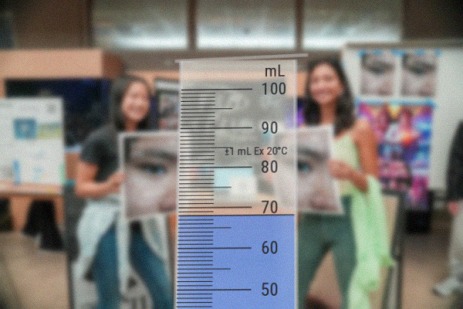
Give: 68 mL
